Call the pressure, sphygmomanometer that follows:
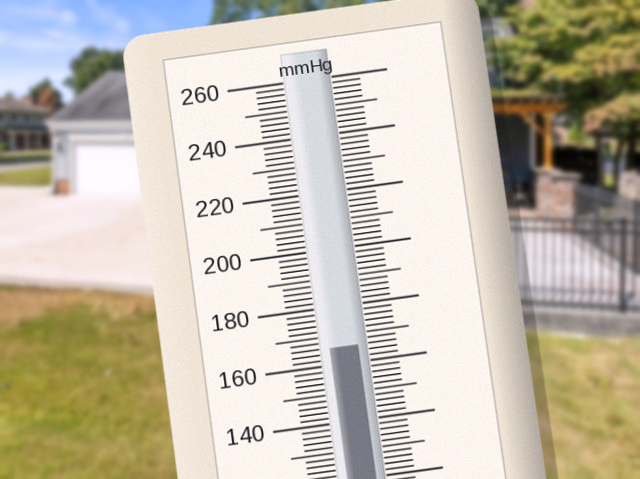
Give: 166 mmHg
